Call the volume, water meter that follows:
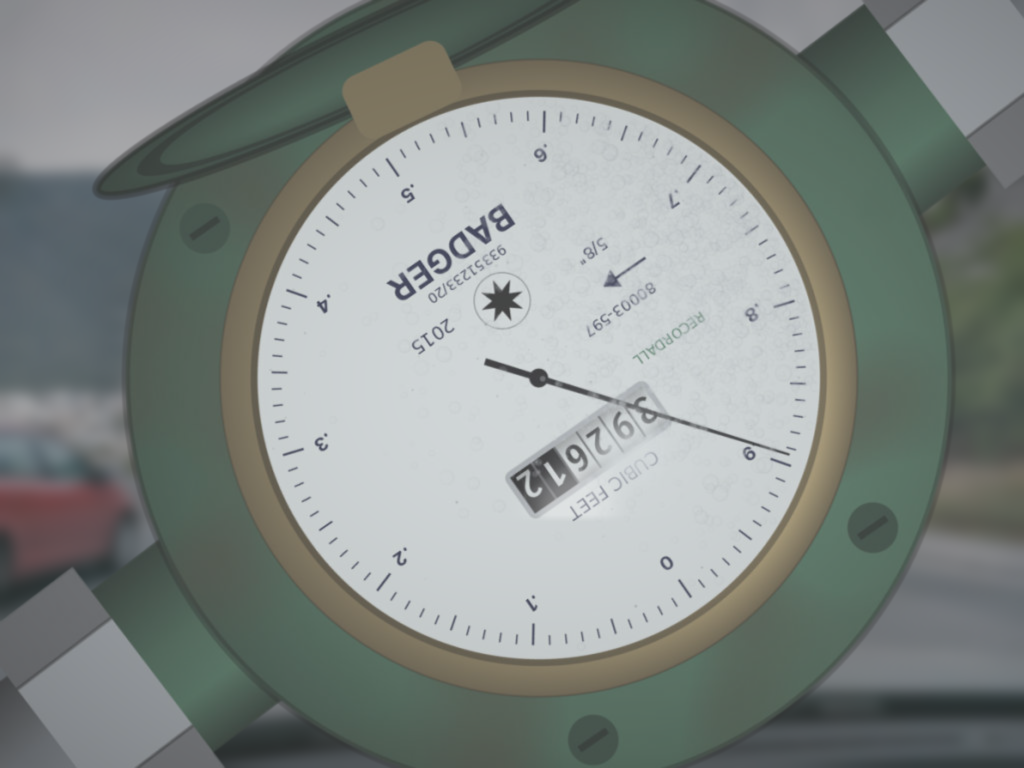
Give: 392611.89 ft³
